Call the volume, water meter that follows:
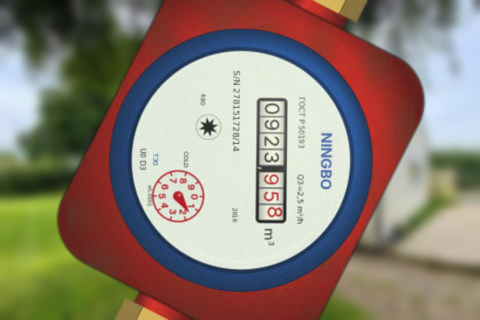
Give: 923.9581 m³
